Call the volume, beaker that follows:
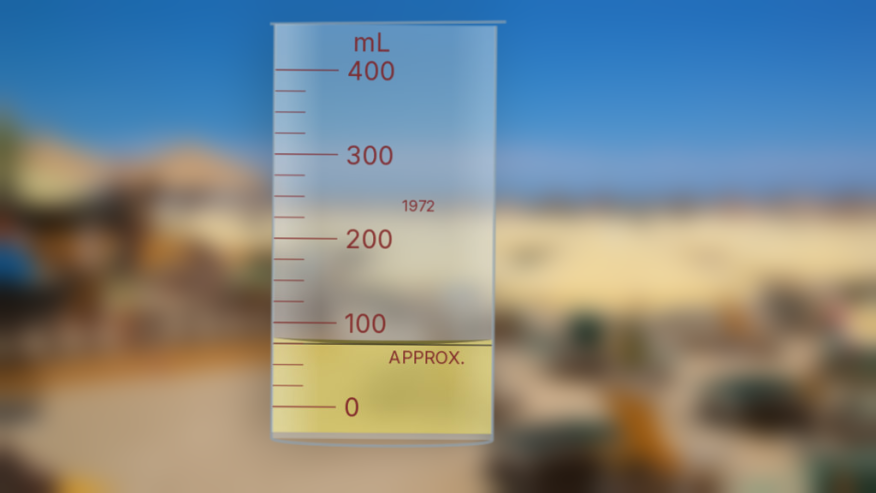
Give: 75 mL
